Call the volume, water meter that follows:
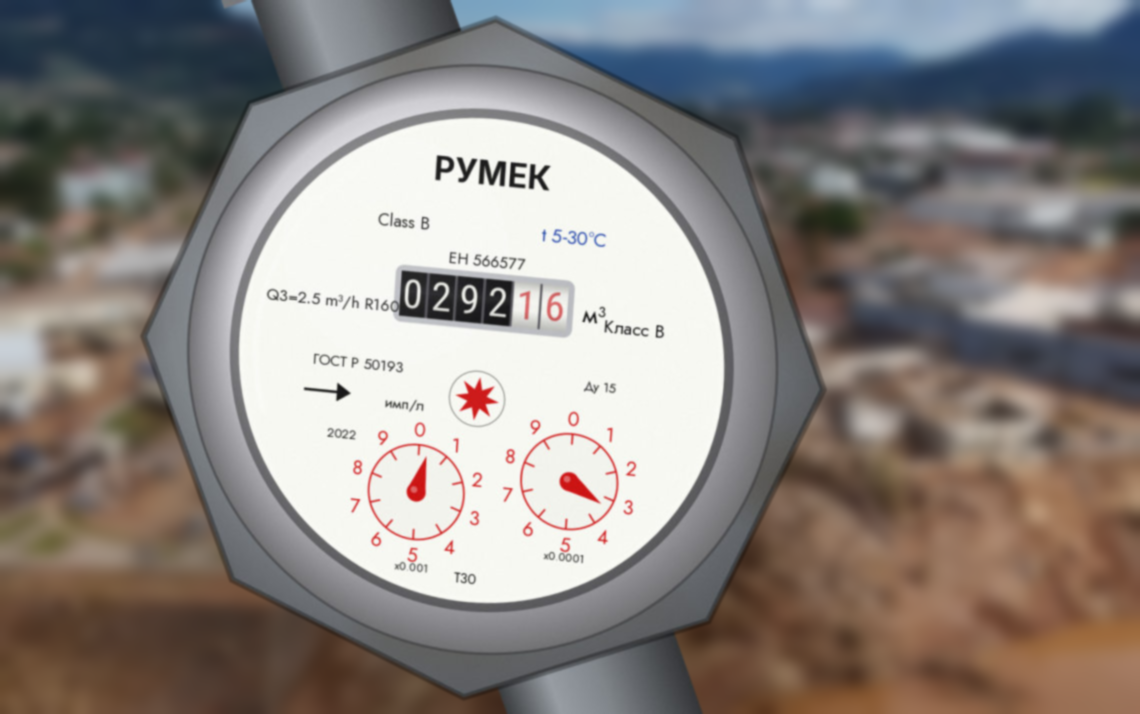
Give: 292.1603 m³
